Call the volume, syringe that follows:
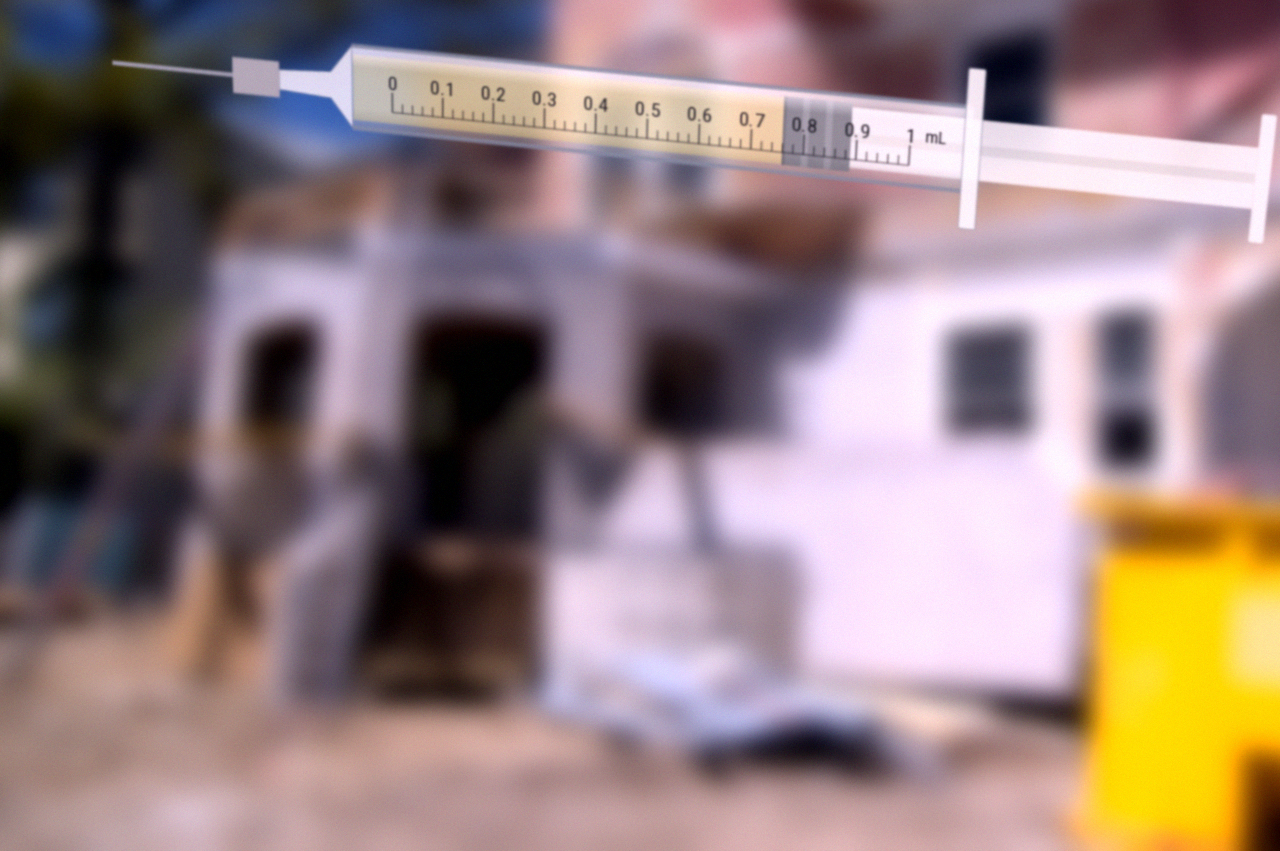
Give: 0.76 mL
